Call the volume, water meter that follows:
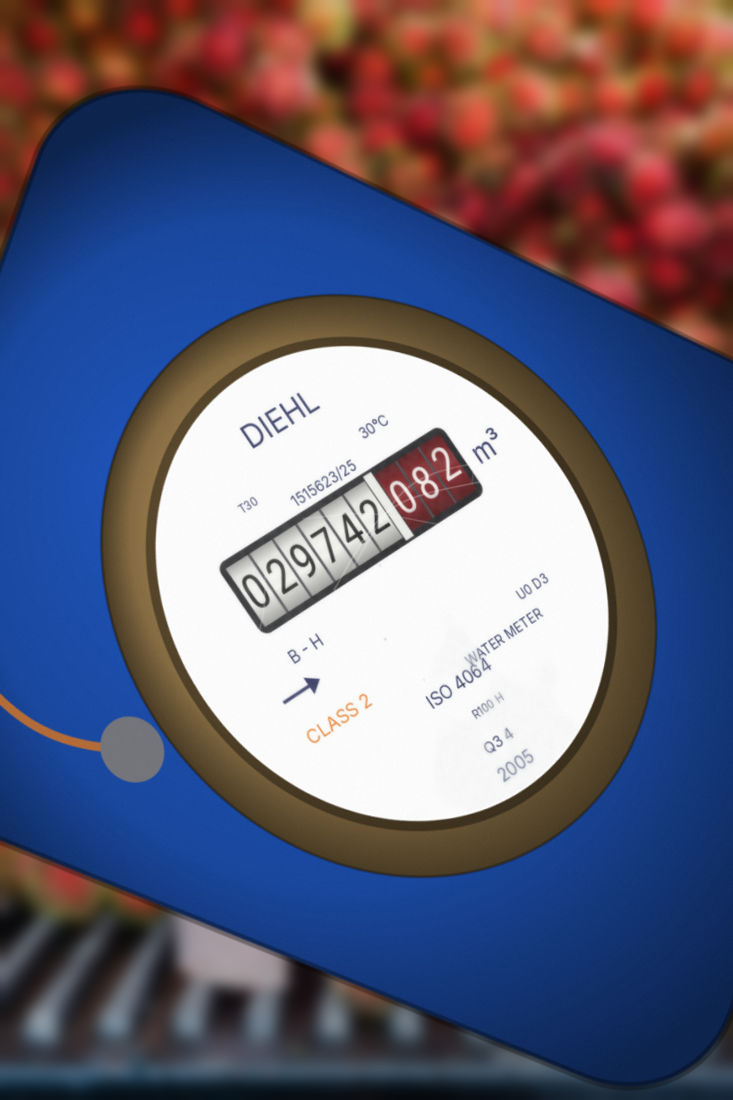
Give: 29742.082 m³
